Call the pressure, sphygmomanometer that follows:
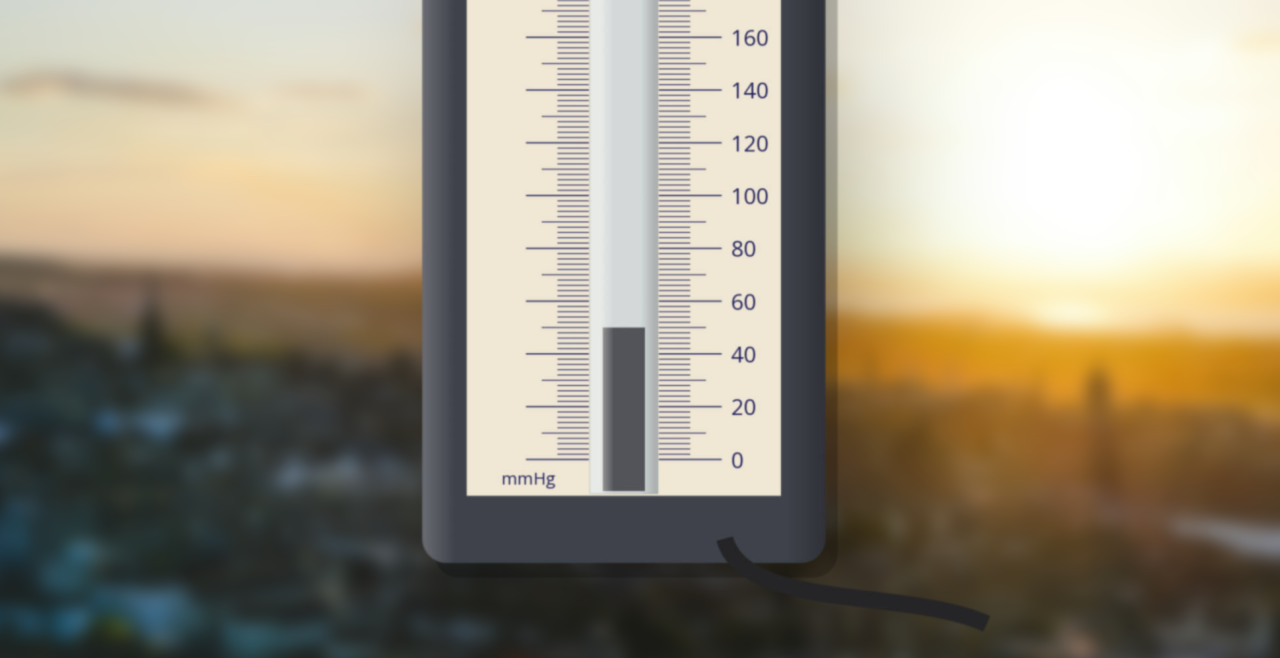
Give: 50 mmHg
